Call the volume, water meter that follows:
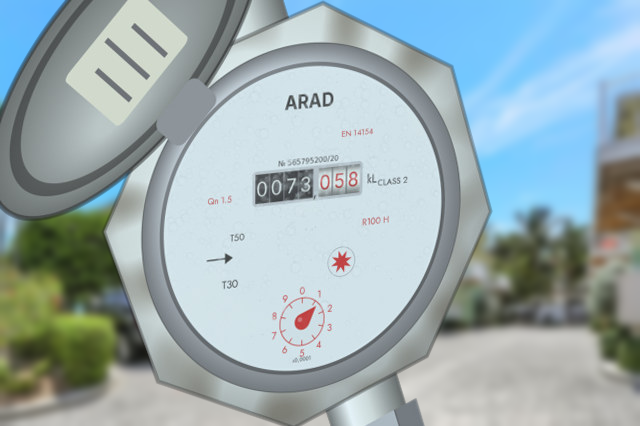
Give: 73.0581 kL
